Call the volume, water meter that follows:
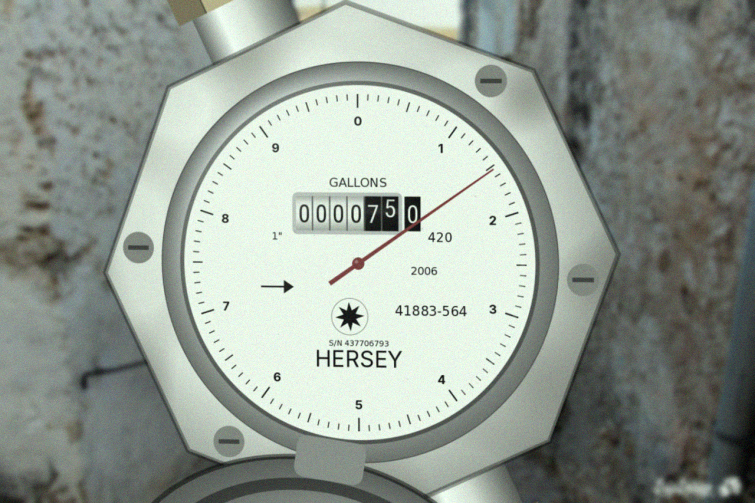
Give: 751.5 gal
